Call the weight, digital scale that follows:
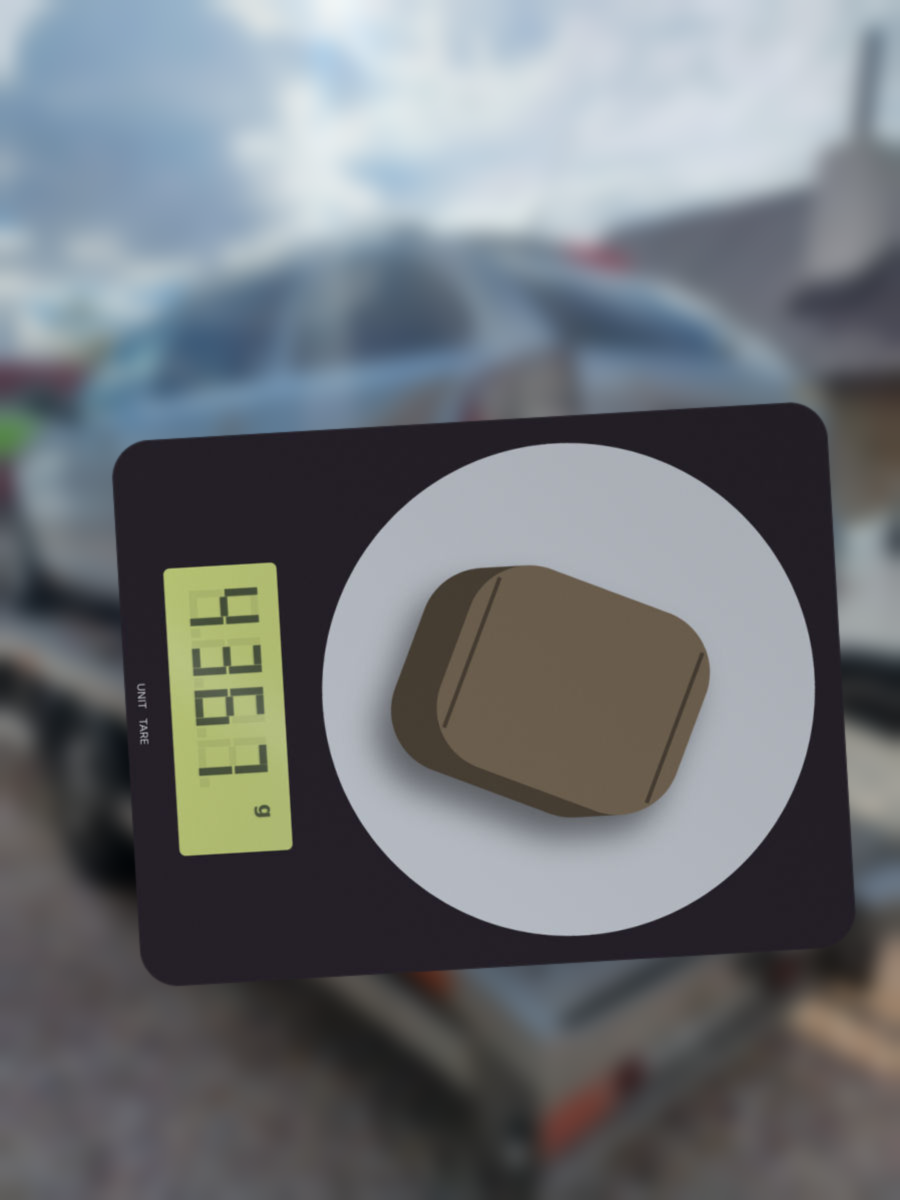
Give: 4367 g
